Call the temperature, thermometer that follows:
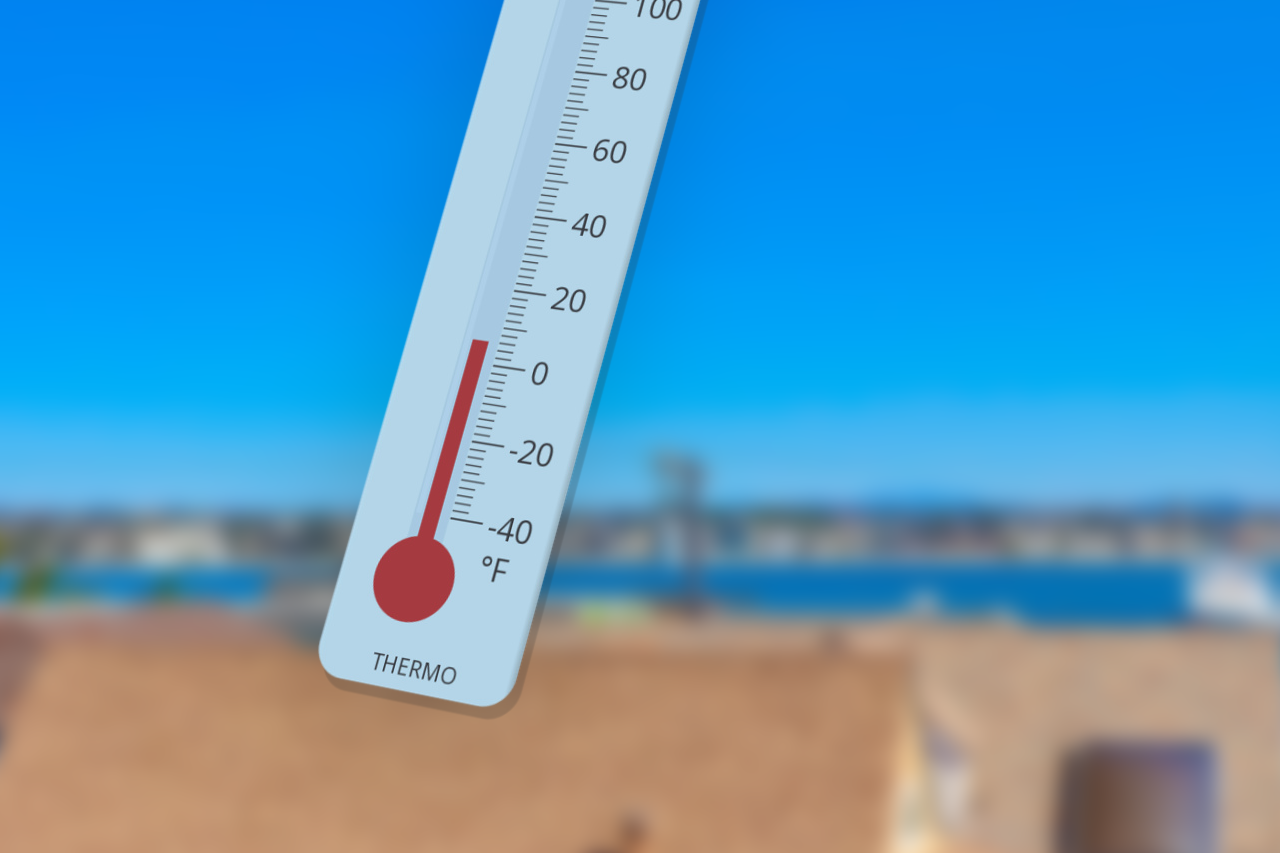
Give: 6 °F
